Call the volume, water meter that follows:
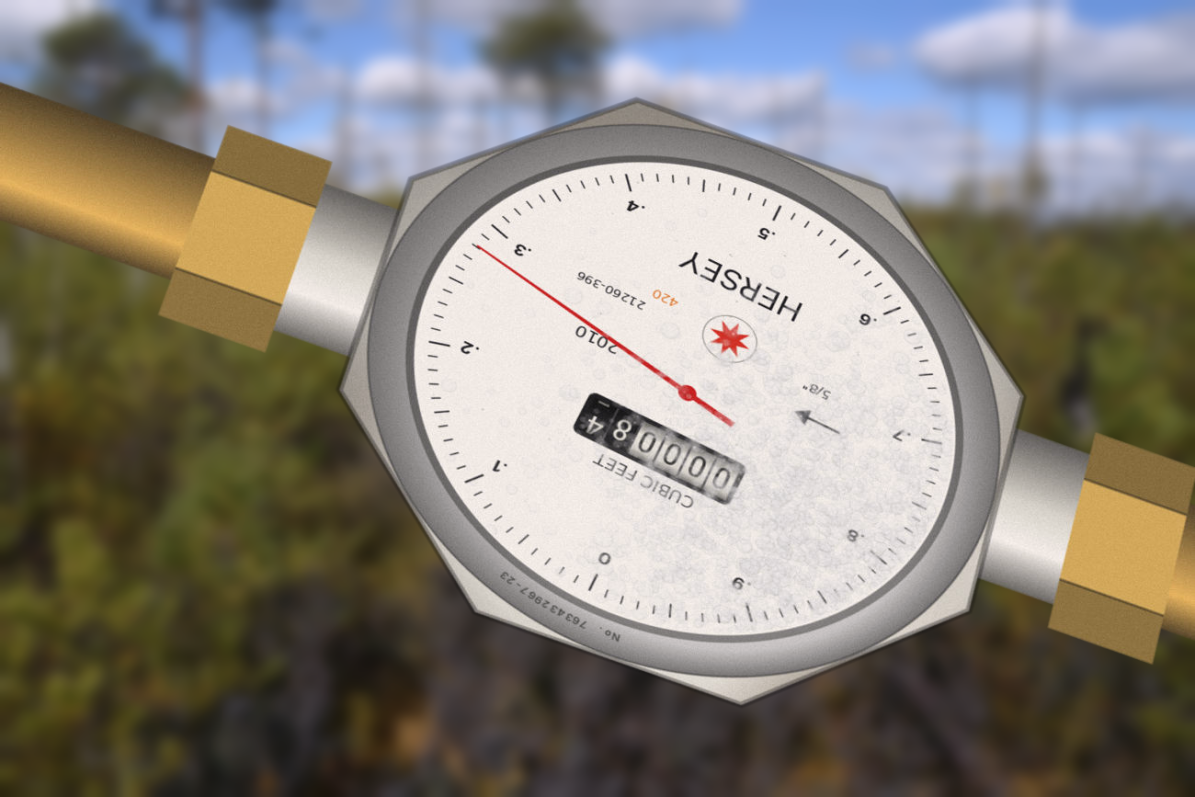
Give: 84.28 ft³
